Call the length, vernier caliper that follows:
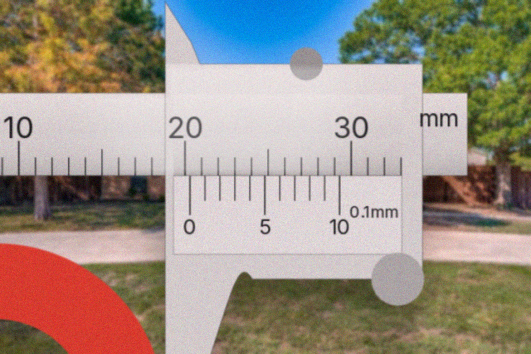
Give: 20.3 mm
